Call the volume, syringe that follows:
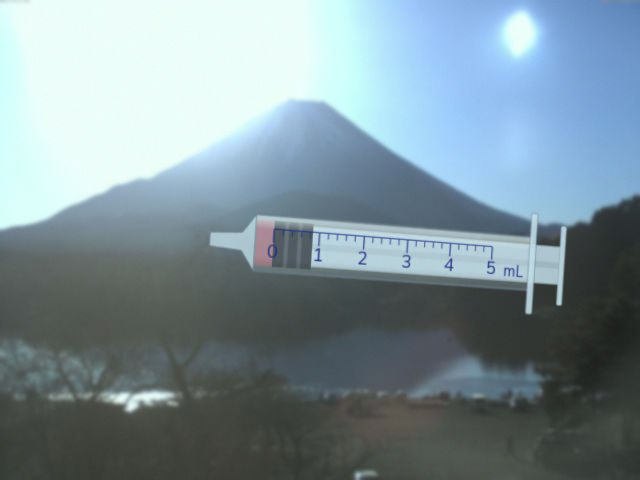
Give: 0 mL
